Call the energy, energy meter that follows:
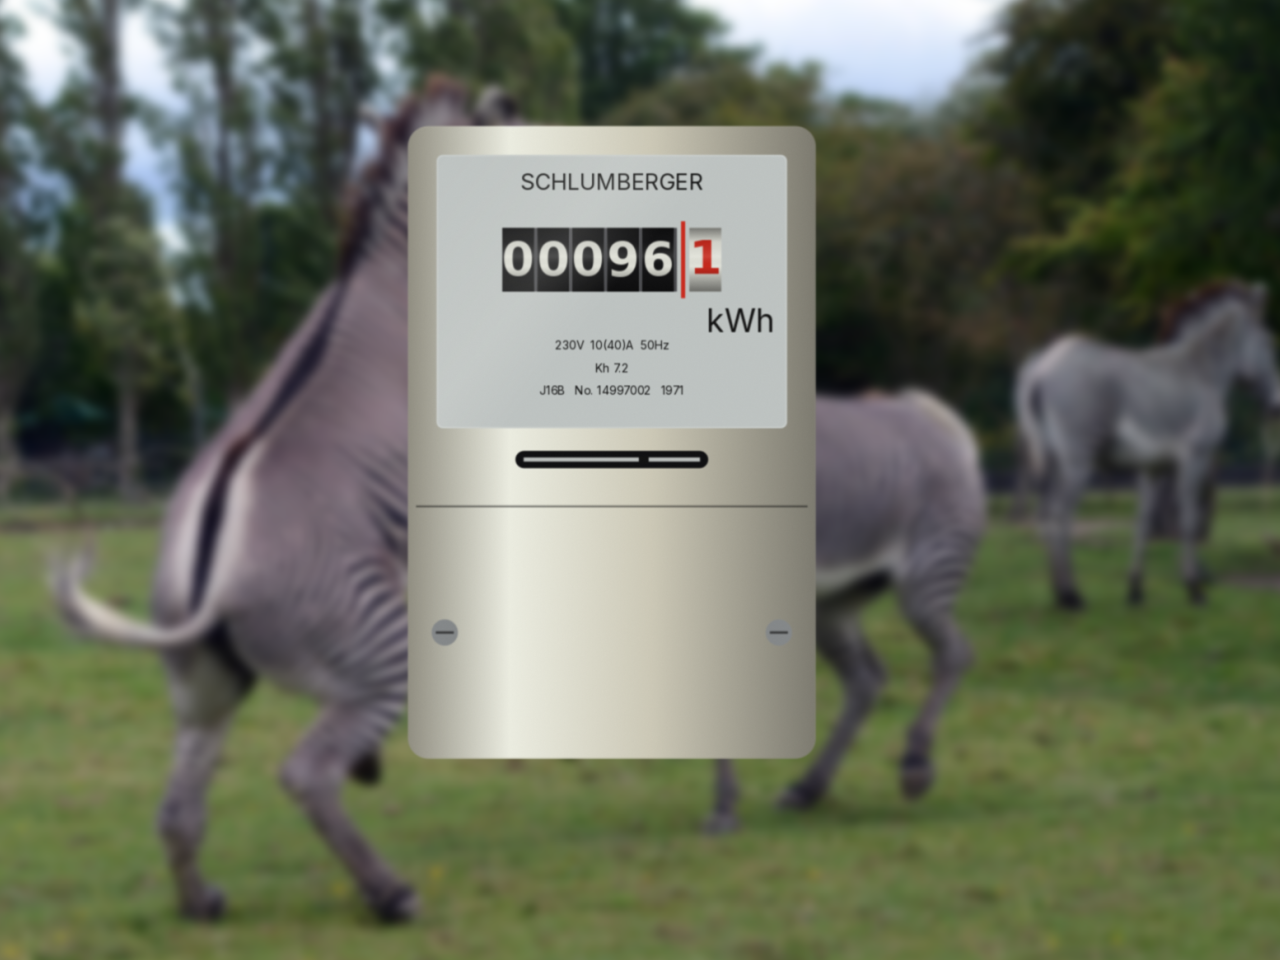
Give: 96.1 kWh
